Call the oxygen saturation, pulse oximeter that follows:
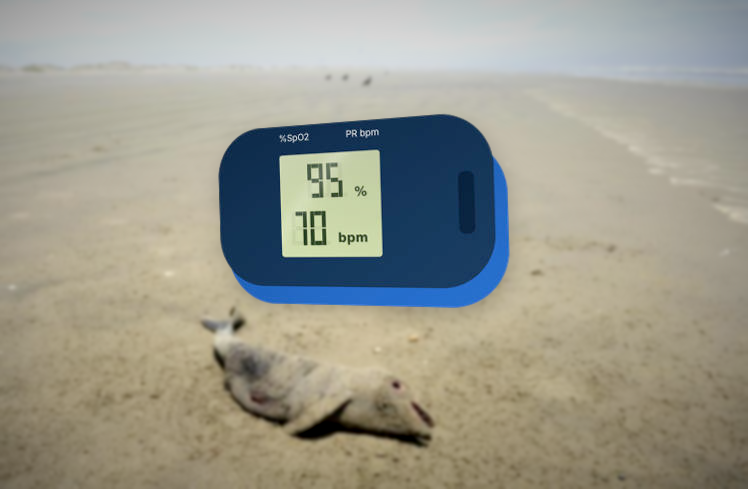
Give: 95 %
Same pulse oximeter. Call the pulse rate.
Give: 70 bpm
